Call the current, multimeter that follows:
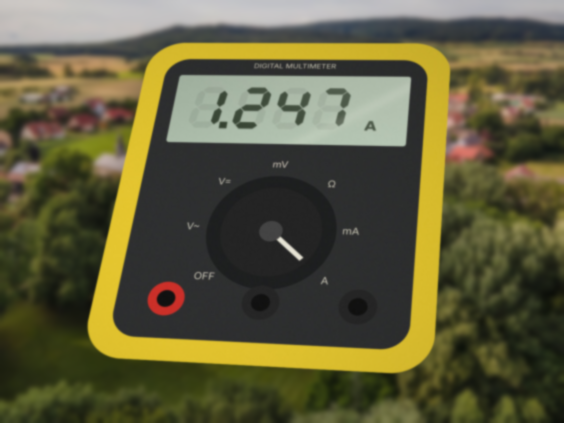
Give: 1.247 A
